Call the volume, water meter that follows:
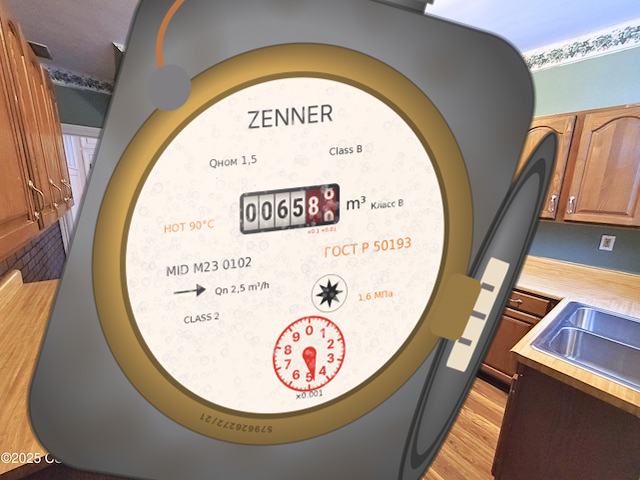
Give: 65.884 m³
